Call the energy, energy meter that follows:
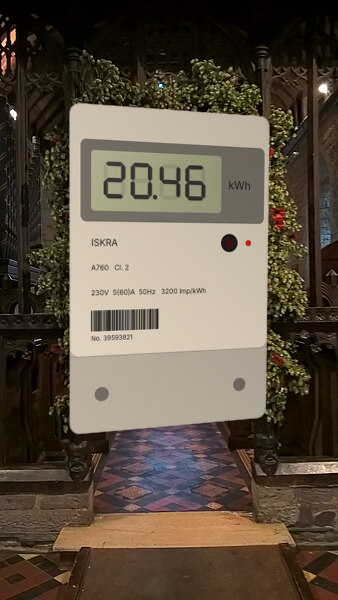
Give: 20.46 kWh
